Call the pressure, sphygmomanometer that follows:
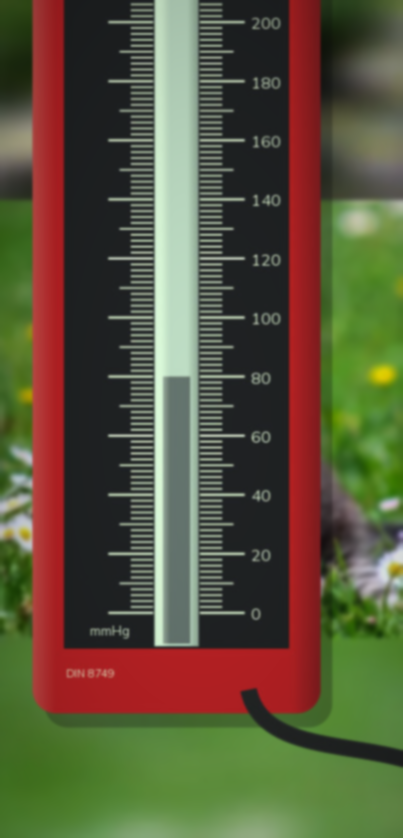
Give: 80 mmHg
